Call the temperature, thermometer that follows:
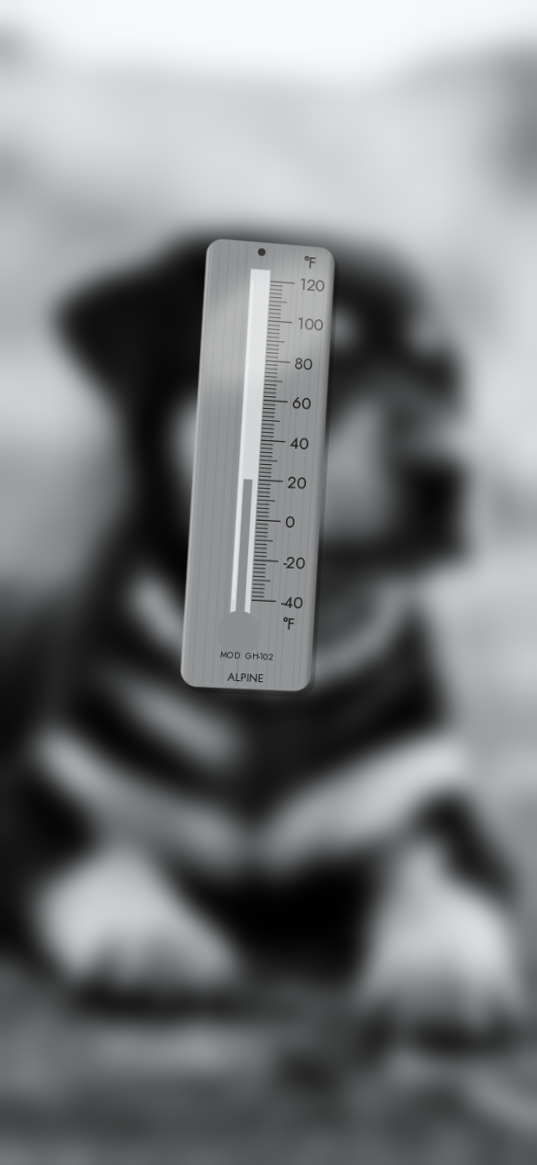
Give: 20 °F
